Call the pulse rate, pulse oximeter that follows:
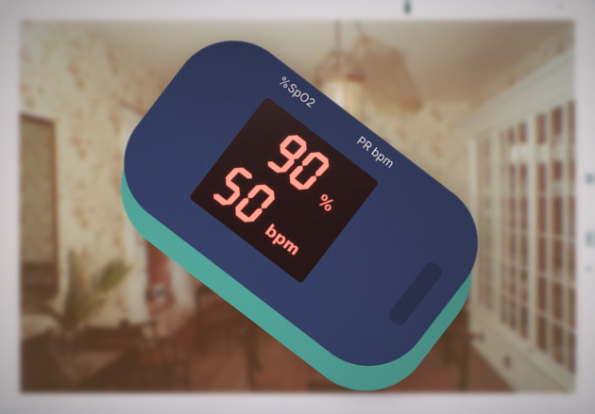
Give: 50 bpm
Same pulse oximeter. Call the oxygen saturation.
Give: 90 %
